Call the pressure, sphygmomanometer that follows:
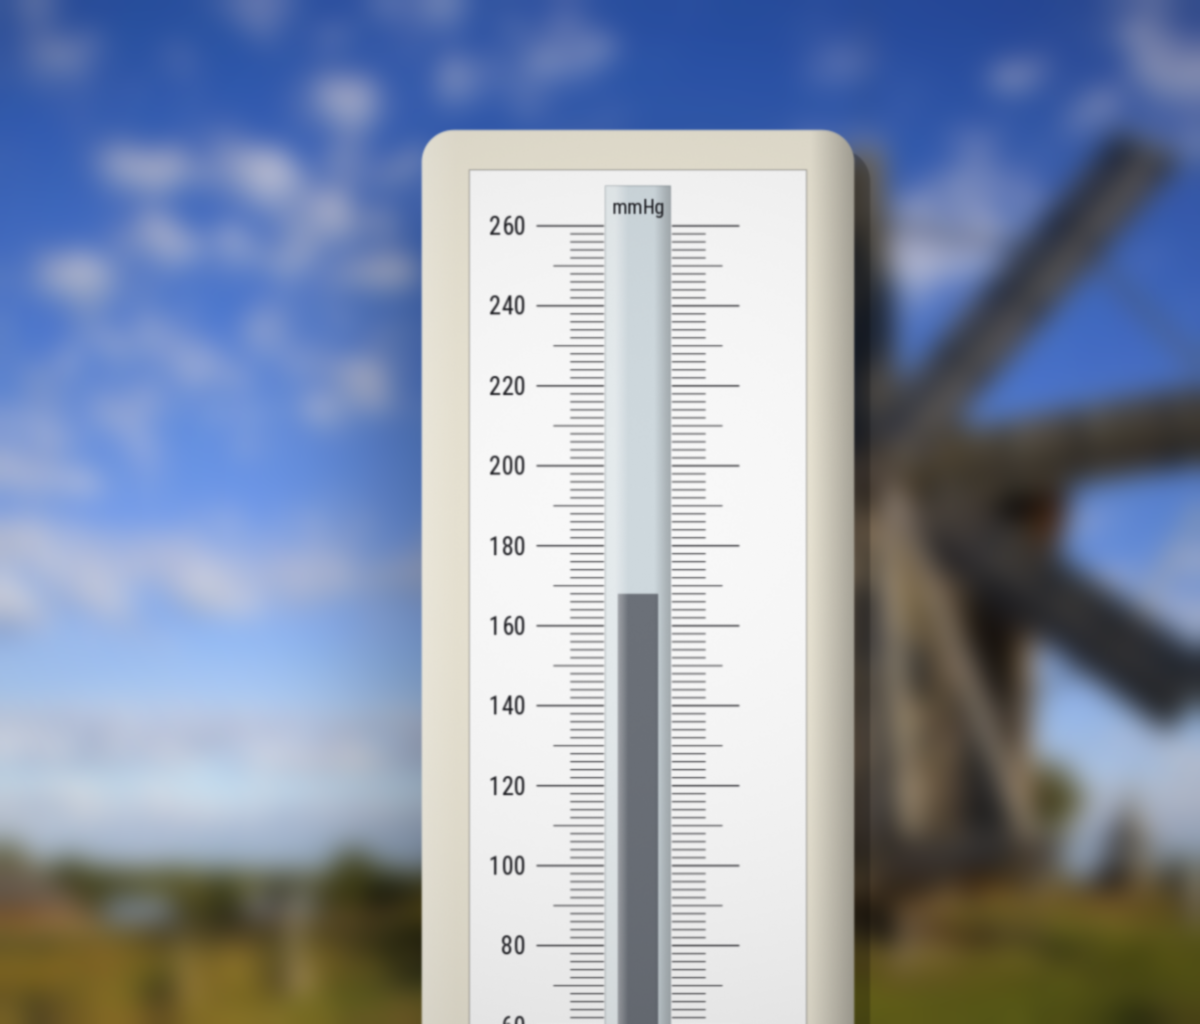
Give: 168 mmHg
